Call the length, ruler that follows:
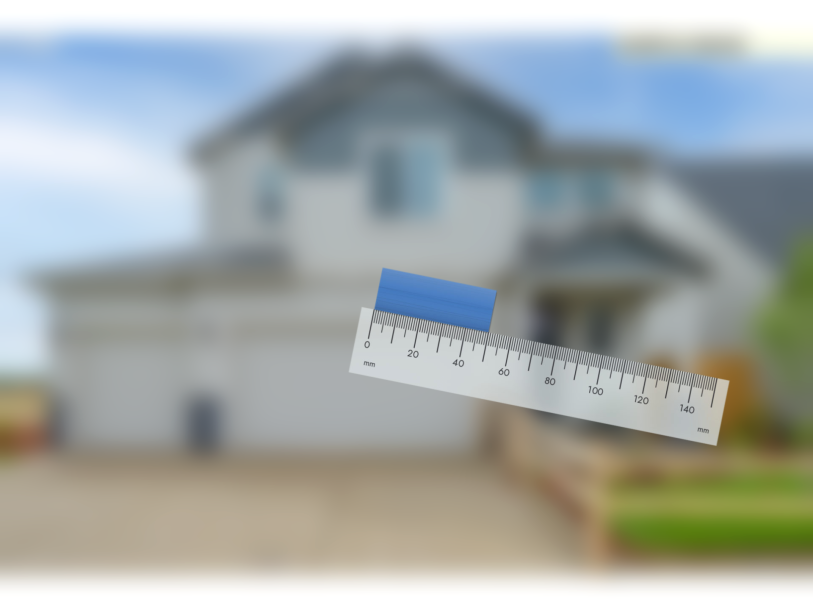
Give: 50 mm
